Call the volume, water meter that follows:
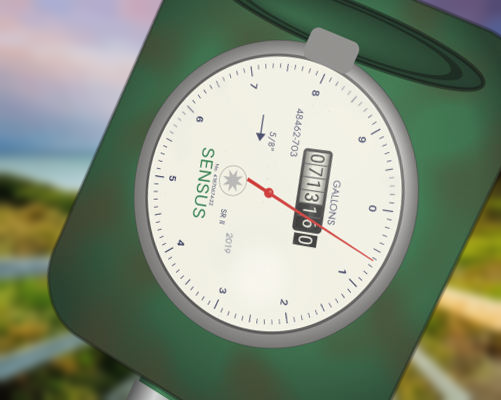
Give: 713160.6 gal
